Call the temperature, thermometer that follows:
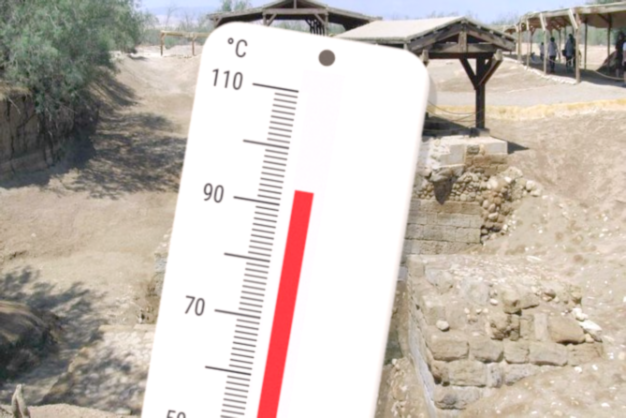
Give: 93 °C
